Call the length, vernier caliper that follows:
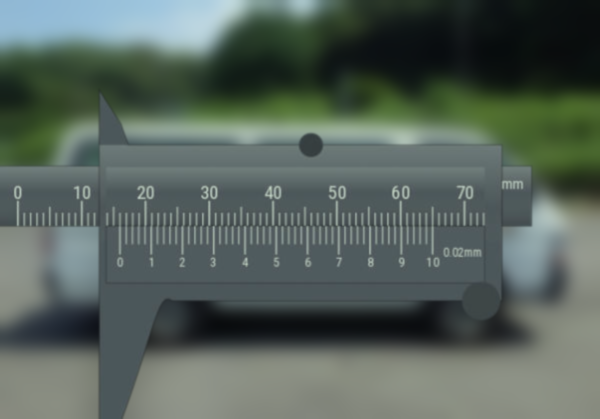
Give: 16.0 mm
